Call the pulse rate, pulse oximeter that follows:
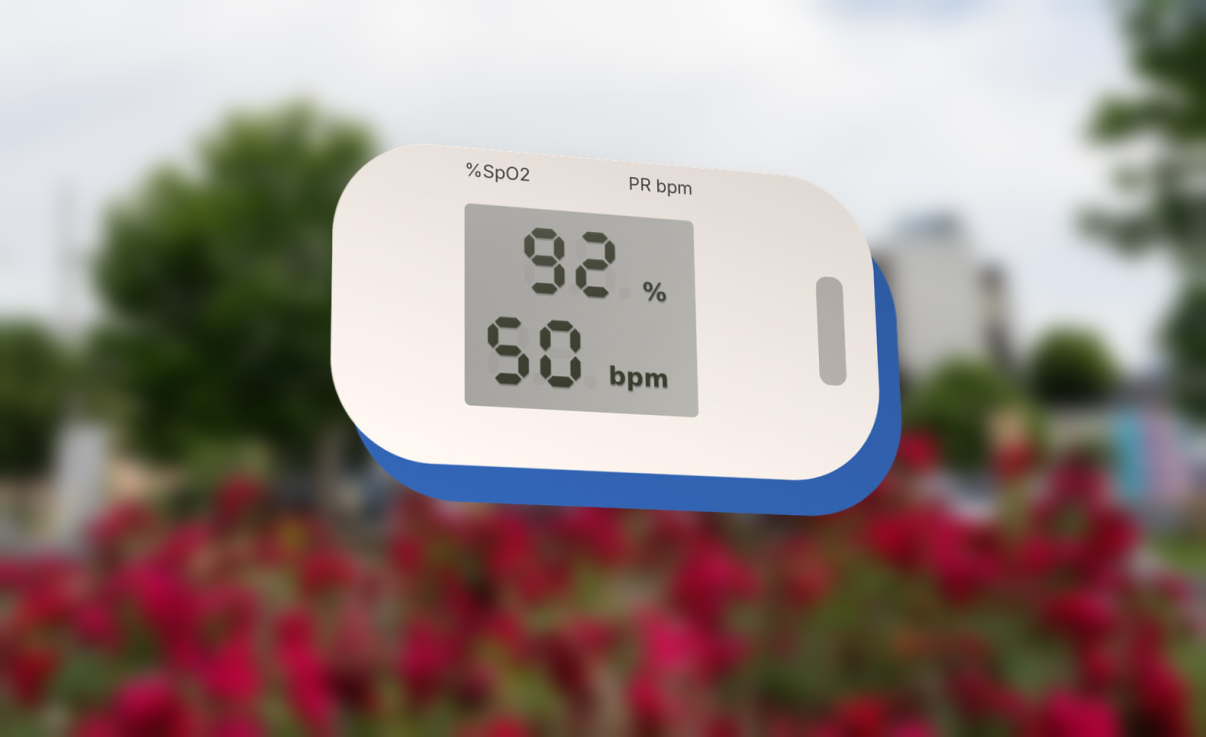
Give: 50 bpm
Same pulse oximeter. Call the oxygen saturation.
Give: 92 %
